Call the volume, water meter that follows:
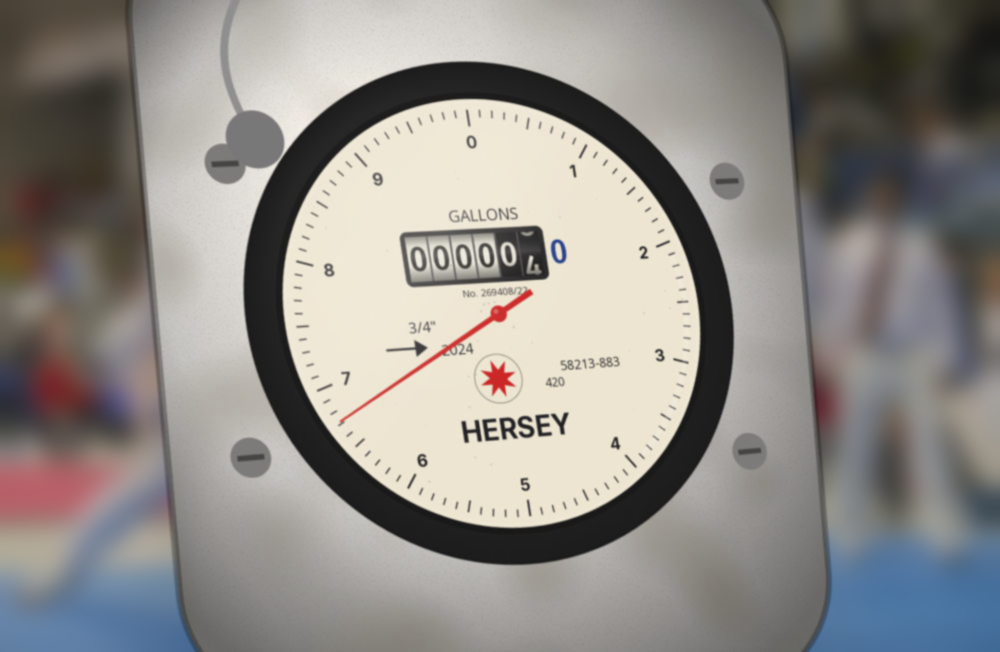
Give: 36.7 gal
